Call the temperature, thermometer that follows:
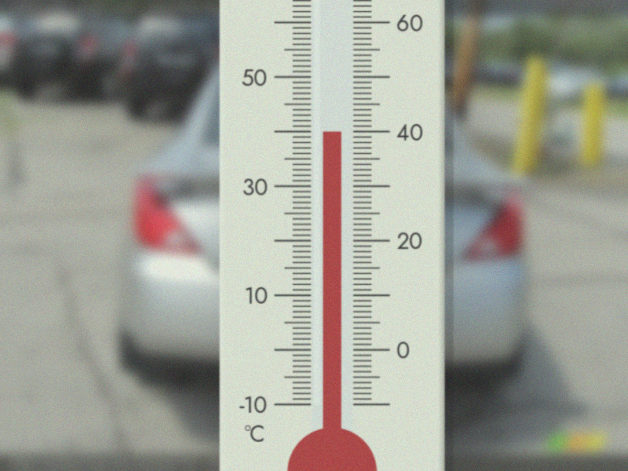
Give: 40 °C
